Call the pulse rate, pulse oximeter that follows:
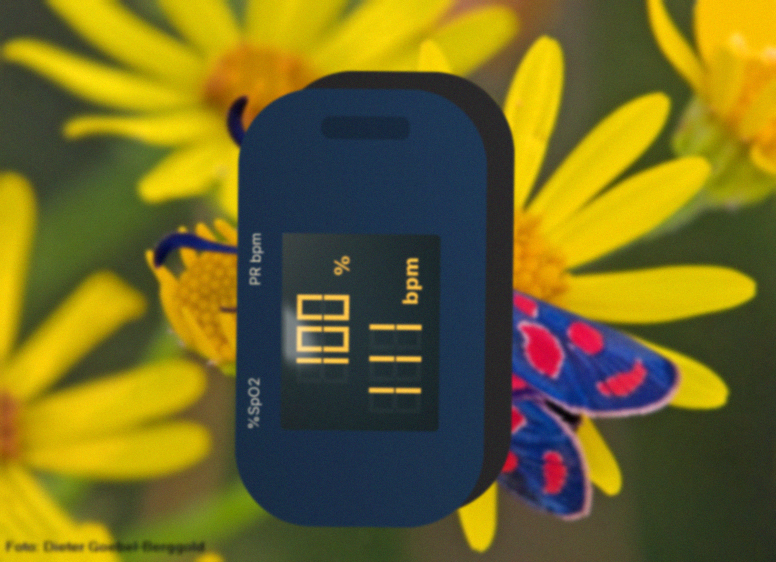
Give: 111 bpm
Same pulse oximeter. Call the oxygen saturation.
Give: 100 %
